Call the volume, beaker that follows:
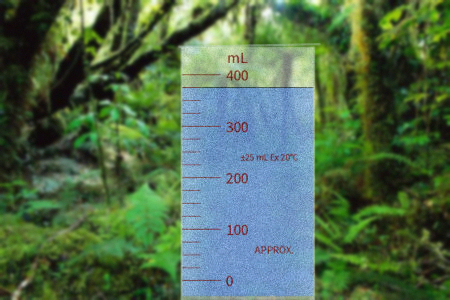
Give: 375 mL
